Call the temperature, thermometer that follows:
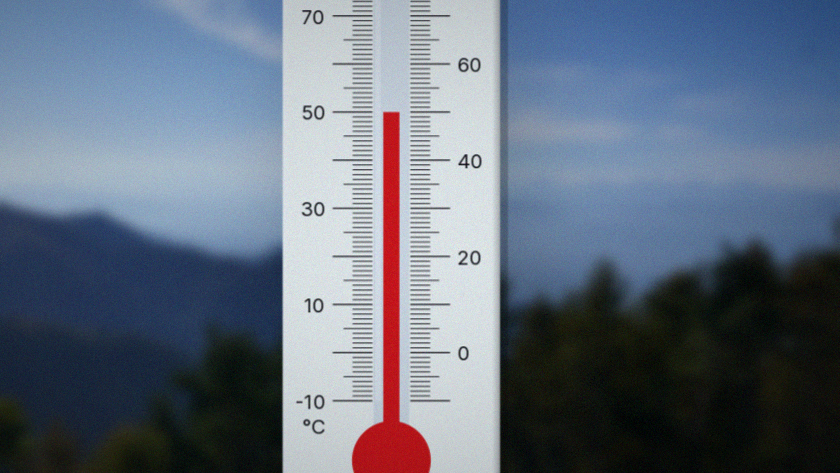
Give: 50 °C
